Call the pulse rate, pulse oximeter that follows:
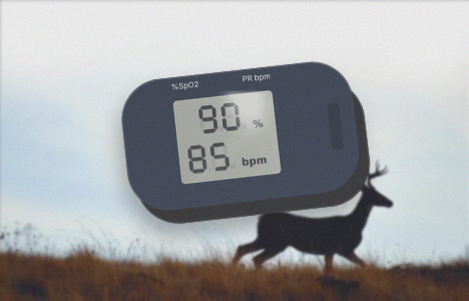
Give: 85 bpm
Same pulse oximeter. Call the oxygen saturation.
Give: 90 %
